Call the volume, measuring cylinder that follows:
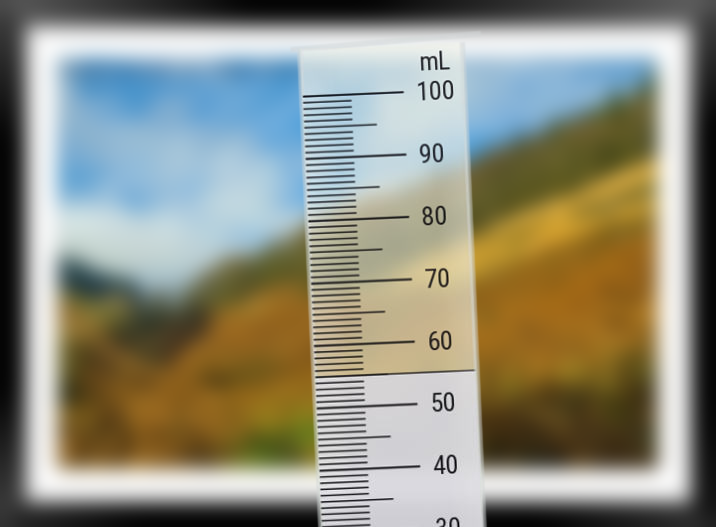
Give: 55 mL
